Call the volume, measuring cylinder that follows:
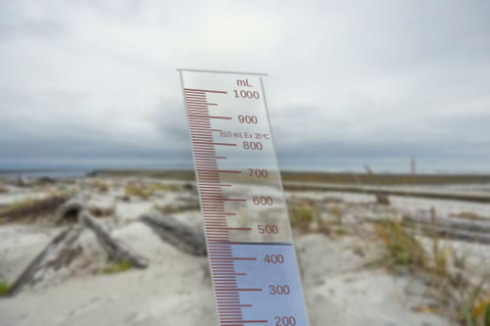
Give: 450 mL
